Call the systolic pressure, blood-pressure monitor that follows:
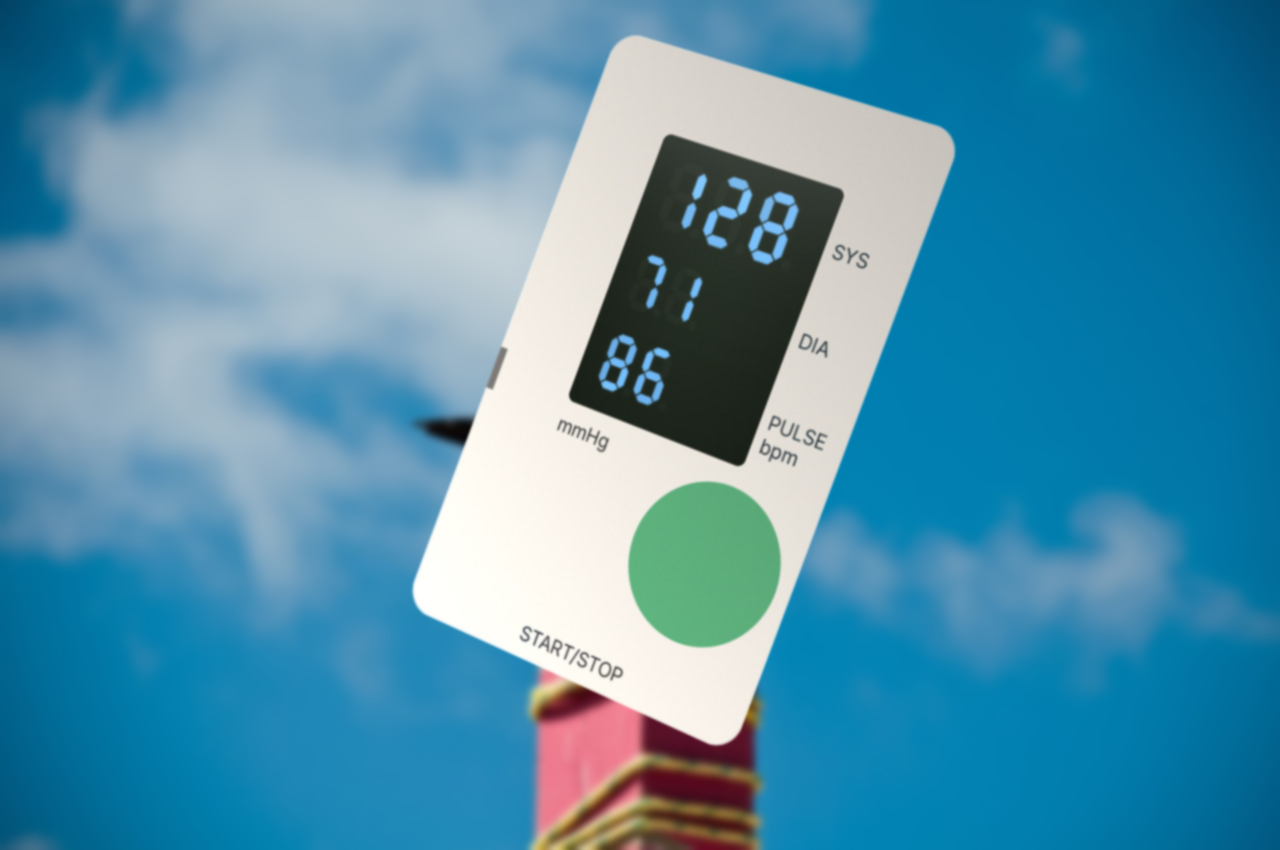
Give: 128 mmHg
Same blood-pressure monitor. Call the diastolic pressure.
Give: 71 mmHg
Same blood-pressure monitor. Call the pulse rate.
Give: 86 bpm
